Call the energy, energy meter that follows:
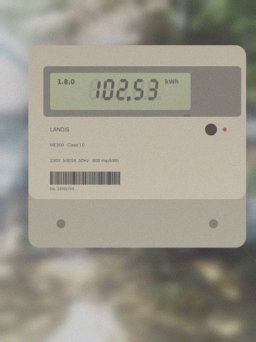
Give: 102.53 kWh
